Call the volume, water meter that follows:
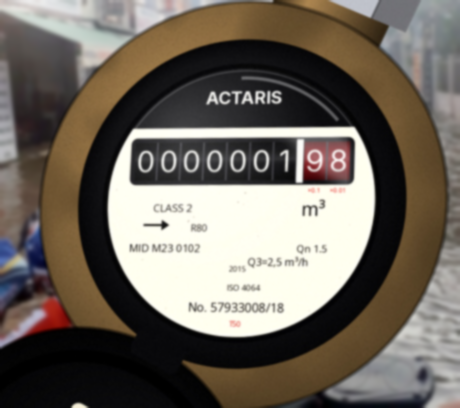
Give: 1.98 m³
